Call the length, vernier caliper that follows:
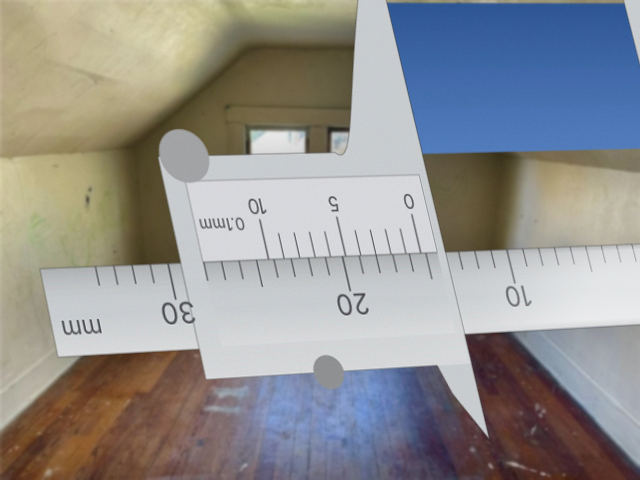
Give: 15.3 mm
